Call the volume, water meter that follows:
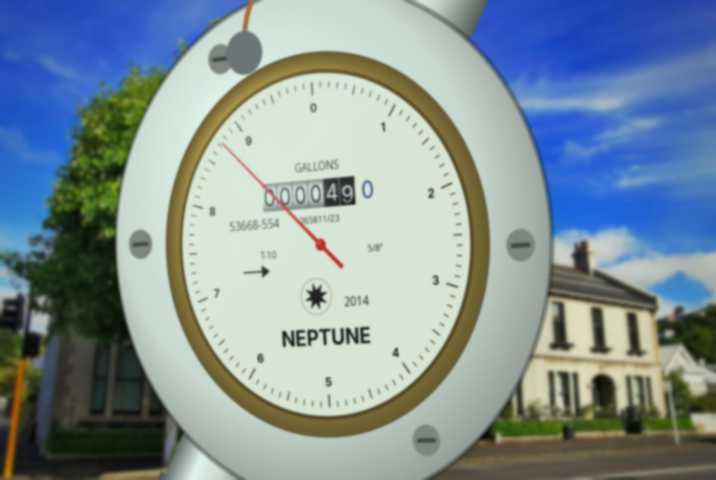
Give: 488.7 gal
